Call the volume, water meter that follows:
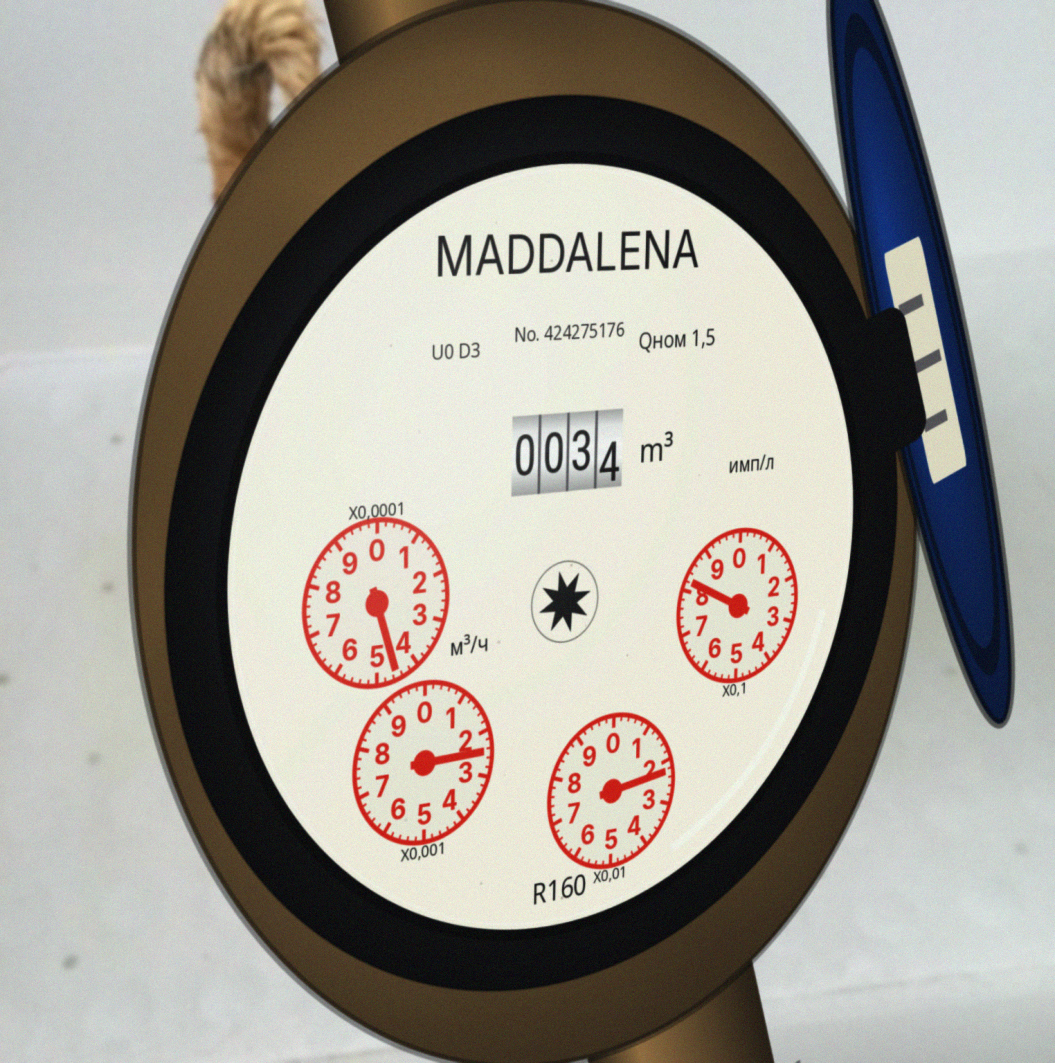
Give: 33.8224 m³
